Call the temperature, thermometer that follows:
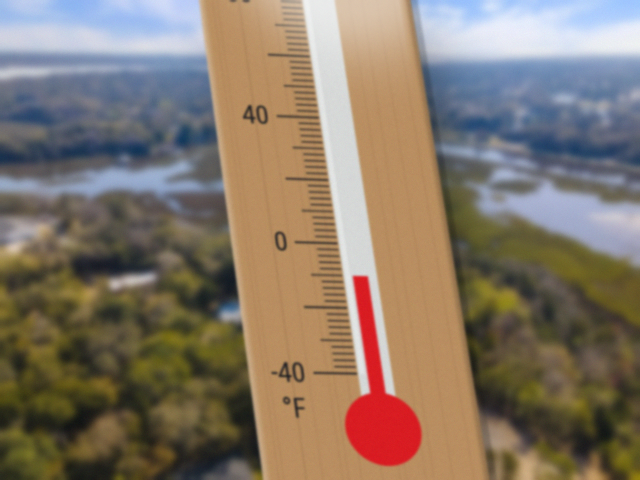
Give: -10 °F
